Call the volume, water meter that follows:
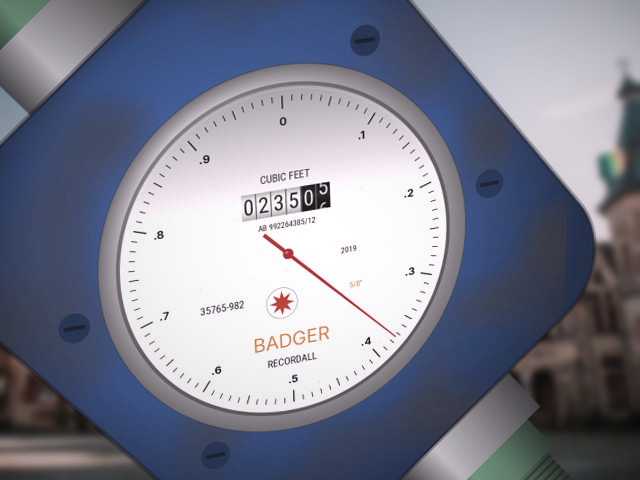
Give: 23505.37 ft³
